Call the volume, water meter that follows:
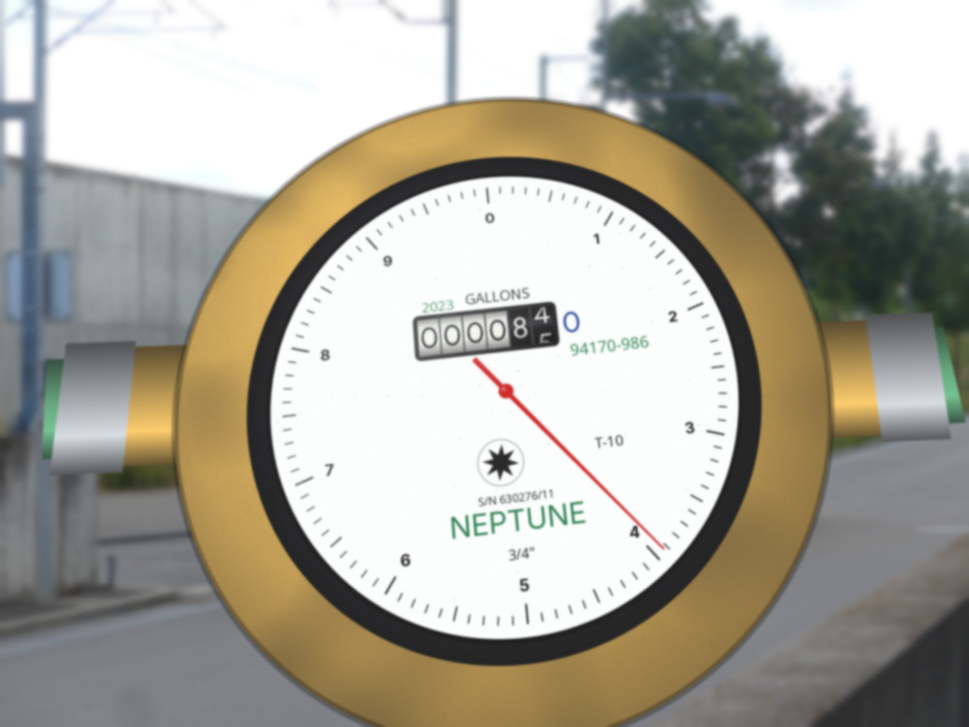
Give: 843.9 gal
